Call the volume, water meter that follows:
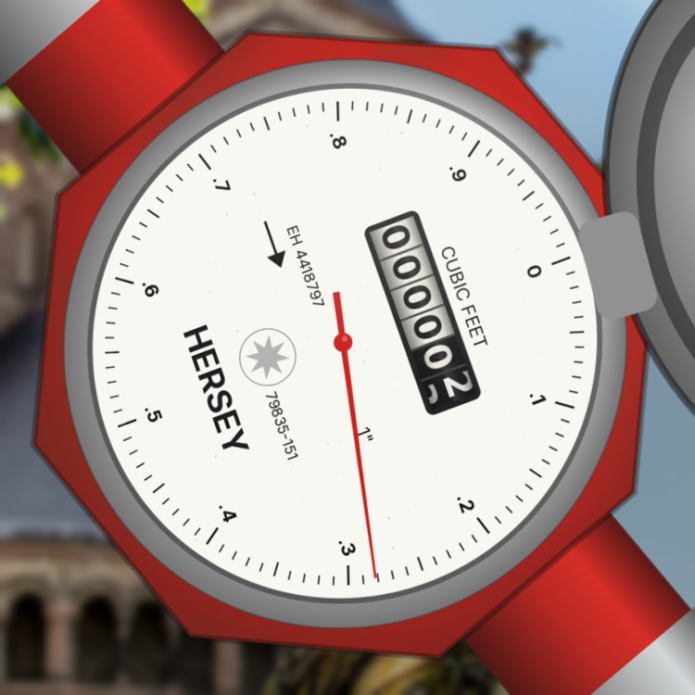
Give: 2.28 ft³
